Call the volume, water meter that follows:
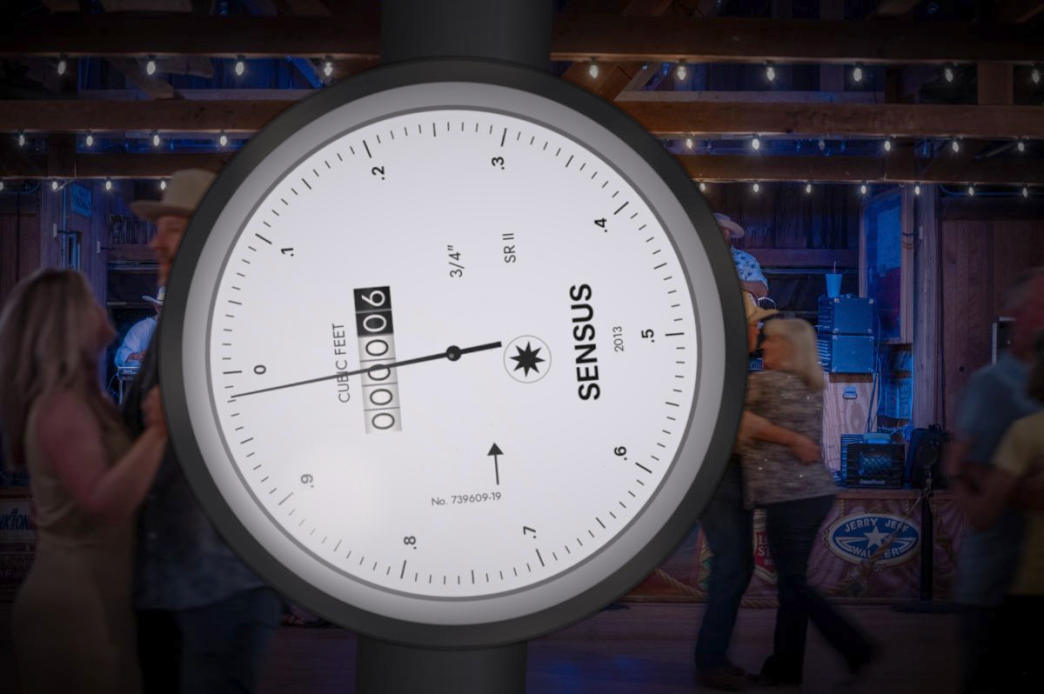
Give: 5.98 ft³
